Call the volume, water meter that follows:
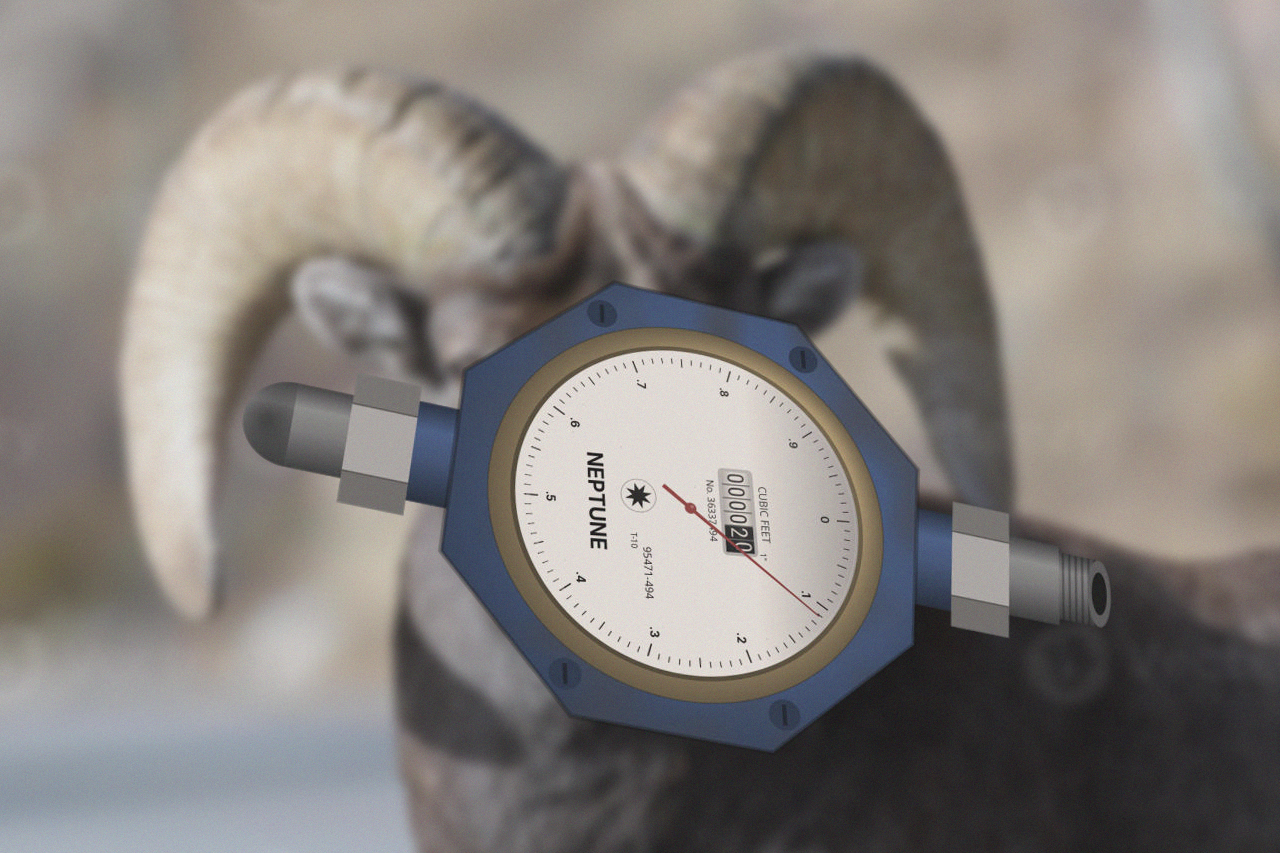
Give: 20.11 ft³
